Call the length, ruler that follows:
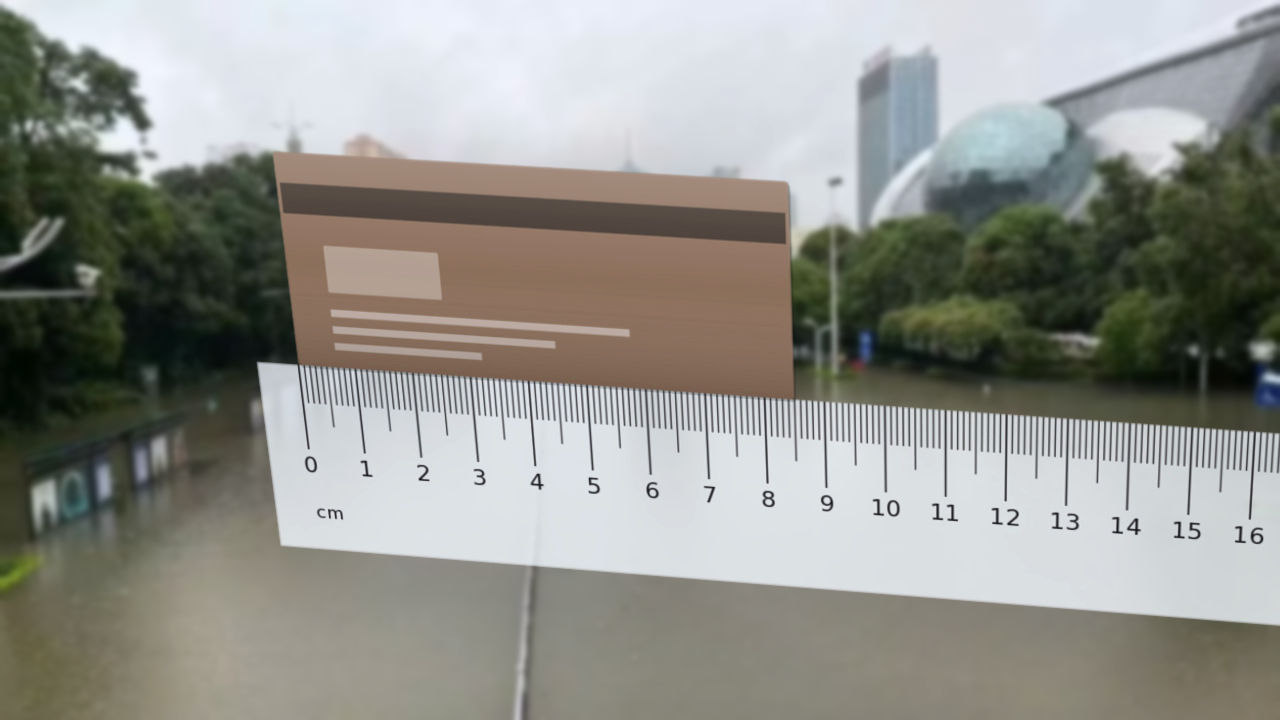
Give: 8.5 cm
